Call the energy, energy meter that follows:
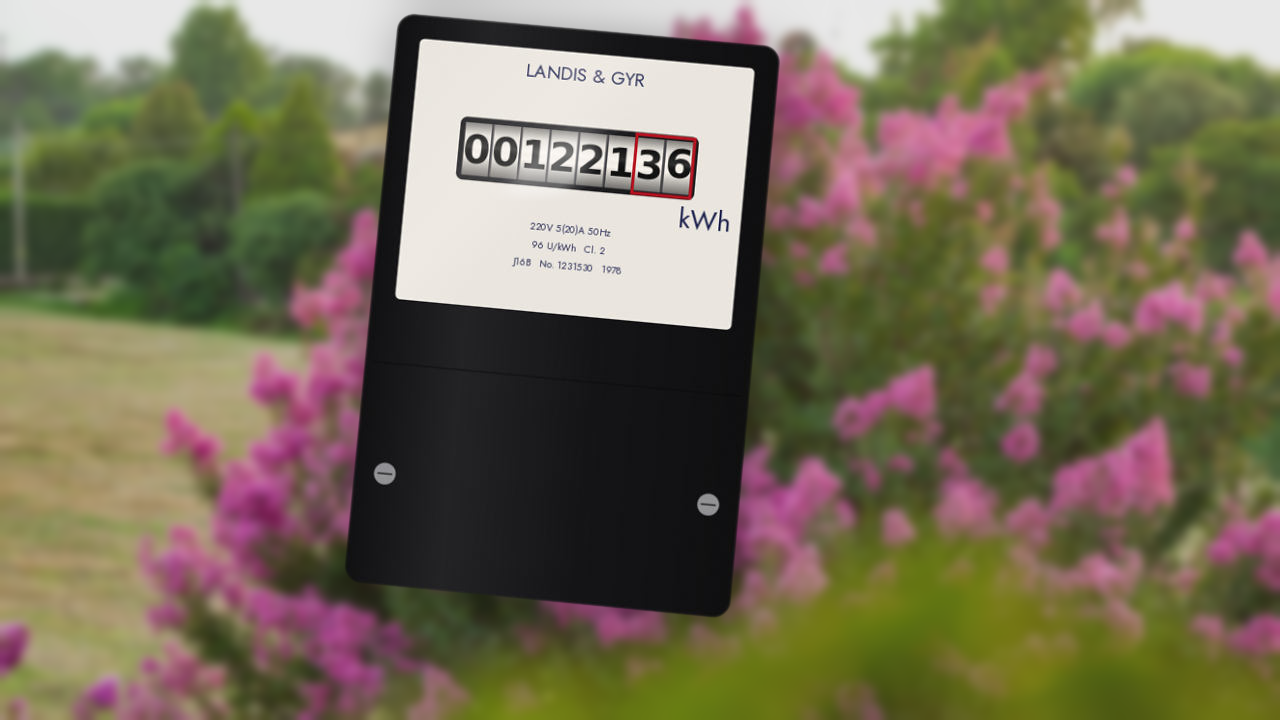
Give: 1221.36 kWh
